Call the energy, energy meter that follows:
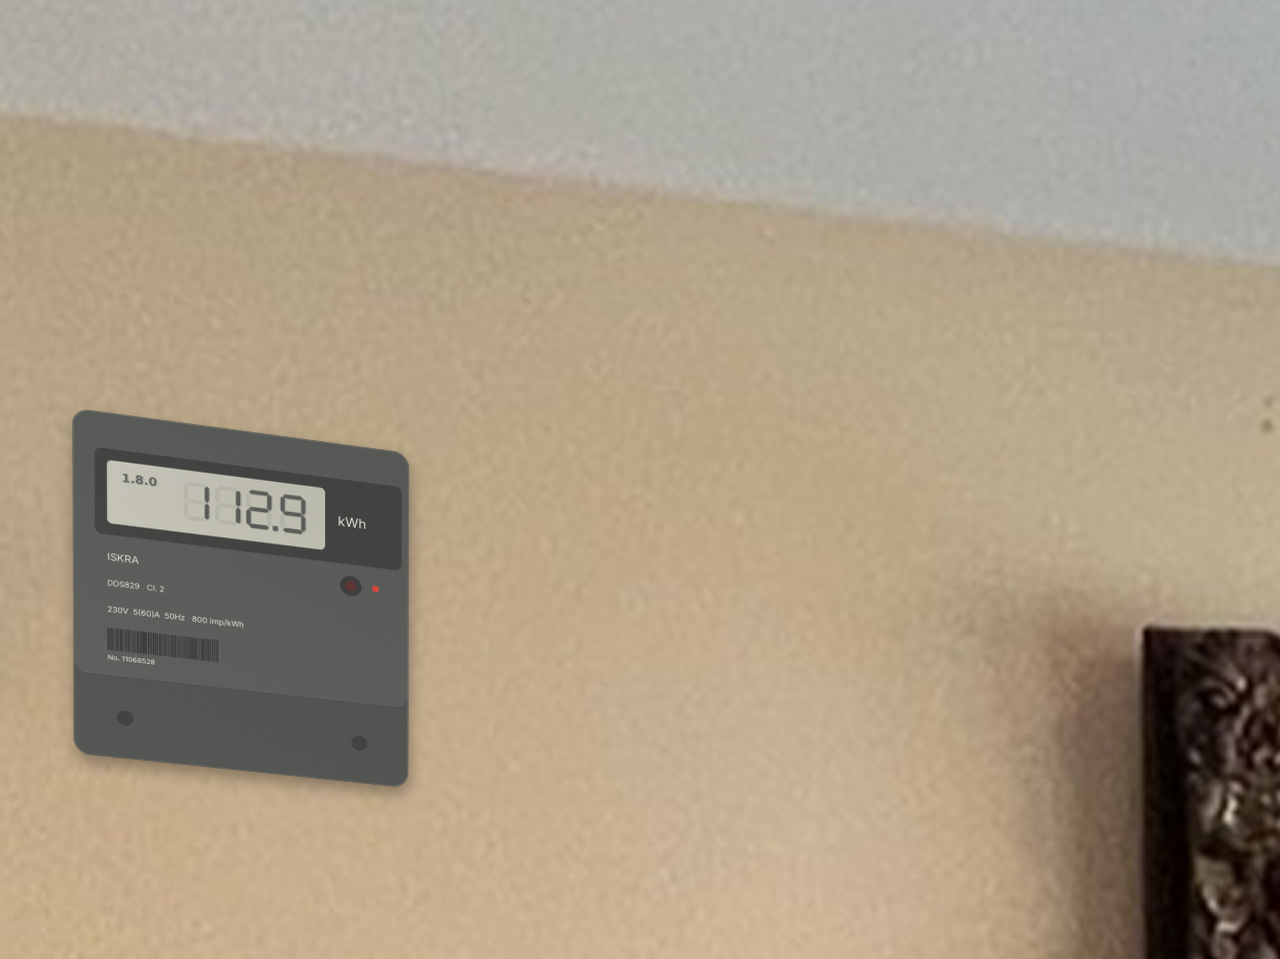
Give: 112.9 kWh
